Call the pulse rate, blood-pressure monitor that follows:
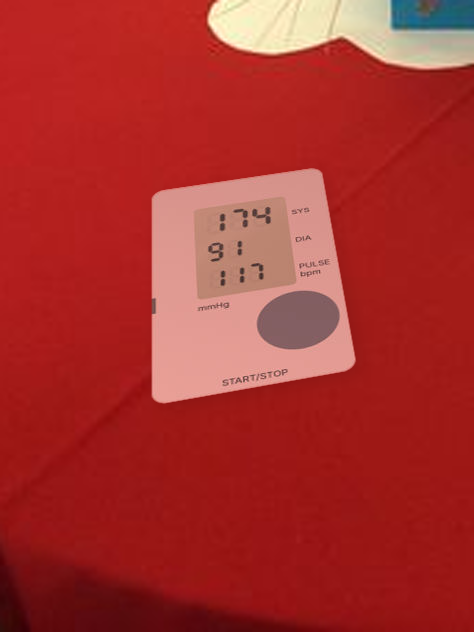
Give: 117 bpm
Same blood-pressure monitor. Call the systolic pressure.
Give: 174 mmHg
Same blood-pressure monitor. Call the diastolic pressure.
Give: 91 mmHg
